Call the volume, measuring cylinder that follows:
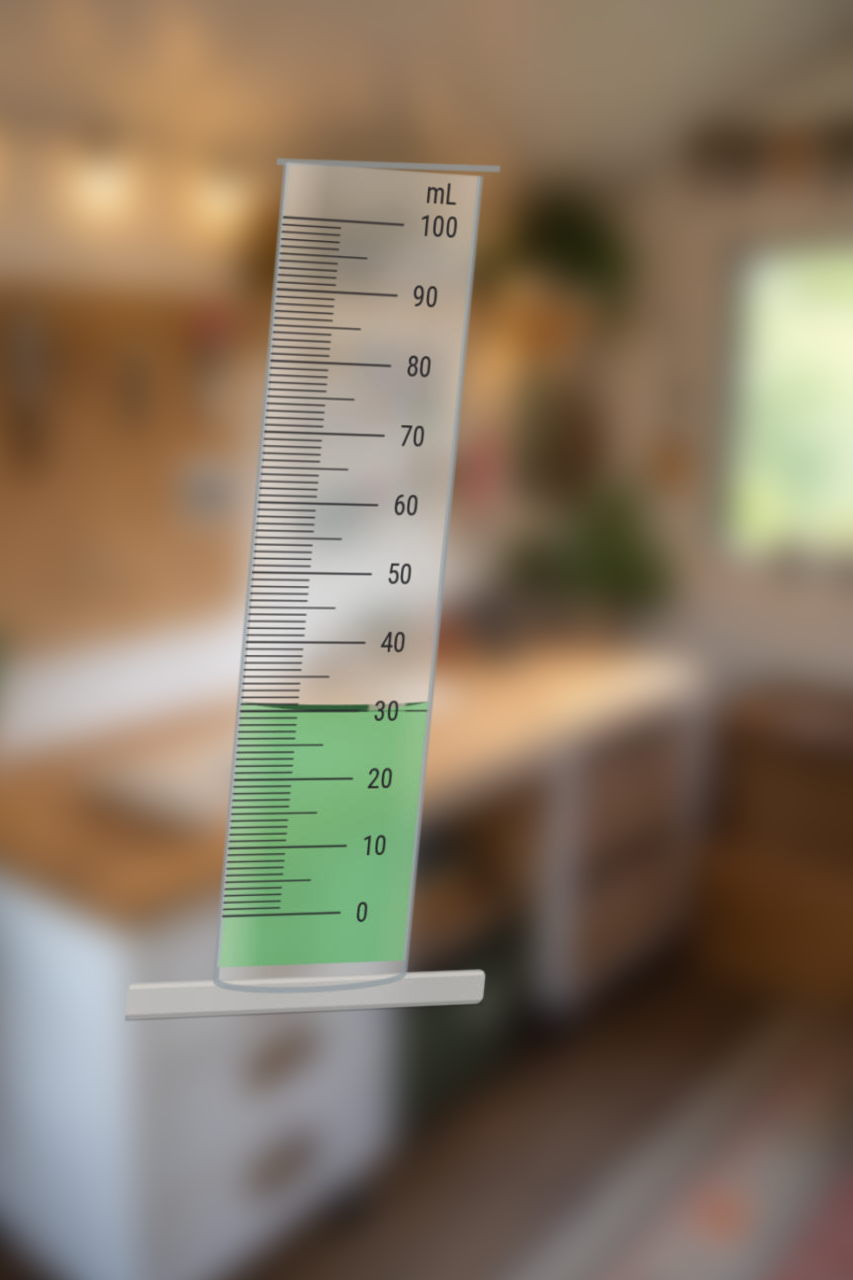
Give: 30 mL
